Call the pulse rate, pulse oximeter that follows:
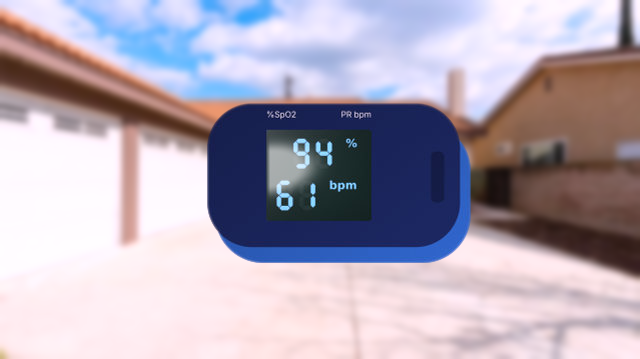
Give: 61 bpm
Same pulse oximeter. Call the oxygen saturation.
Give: 94 %
